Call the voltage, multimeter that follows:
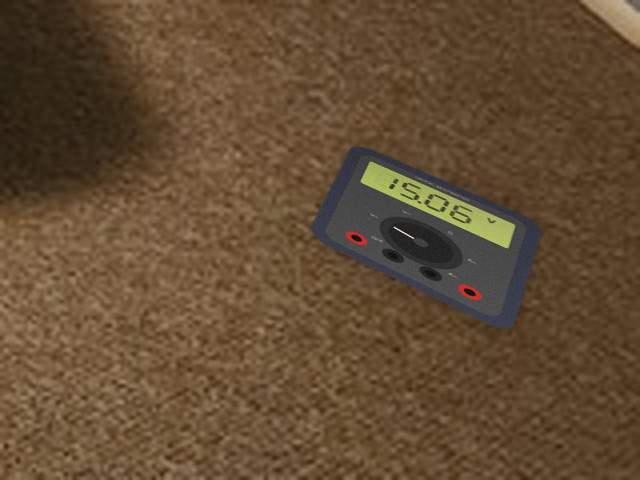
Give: 15.06 V
